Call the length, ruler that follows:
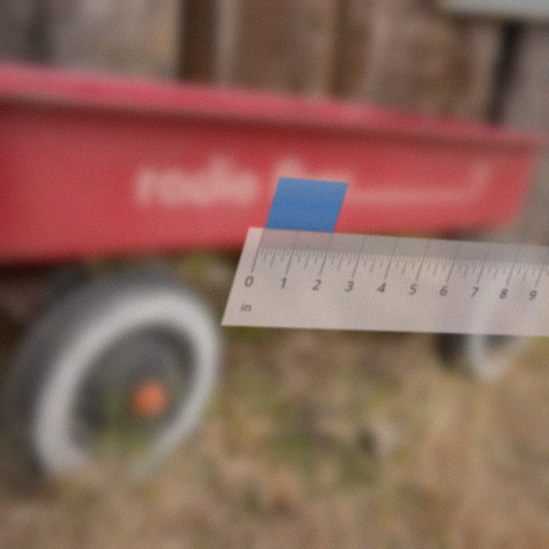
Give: 2 in
